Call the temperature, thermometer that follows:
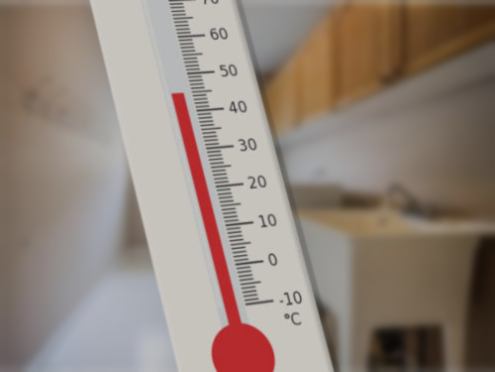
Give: 45 °C
